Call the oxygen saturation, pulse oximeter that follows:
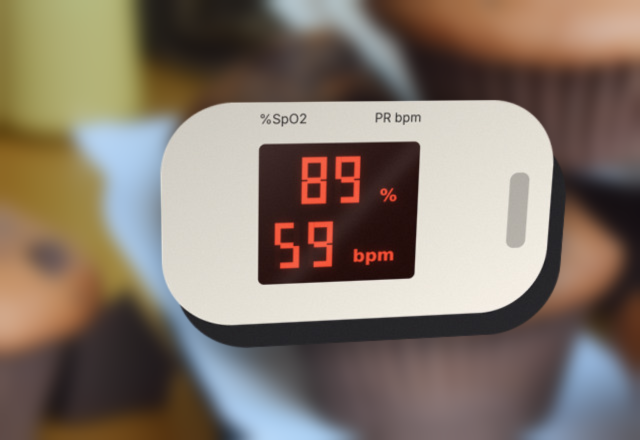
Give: 89 %
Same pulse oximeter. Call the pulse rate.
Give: 59 bpm
